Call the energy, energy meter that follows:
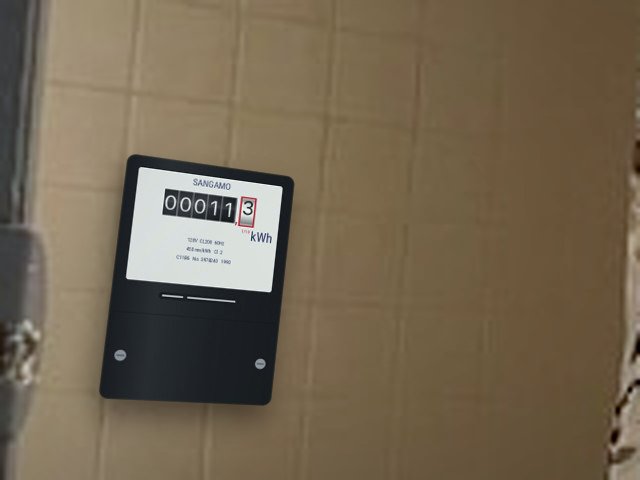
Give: 11.3 kWh
